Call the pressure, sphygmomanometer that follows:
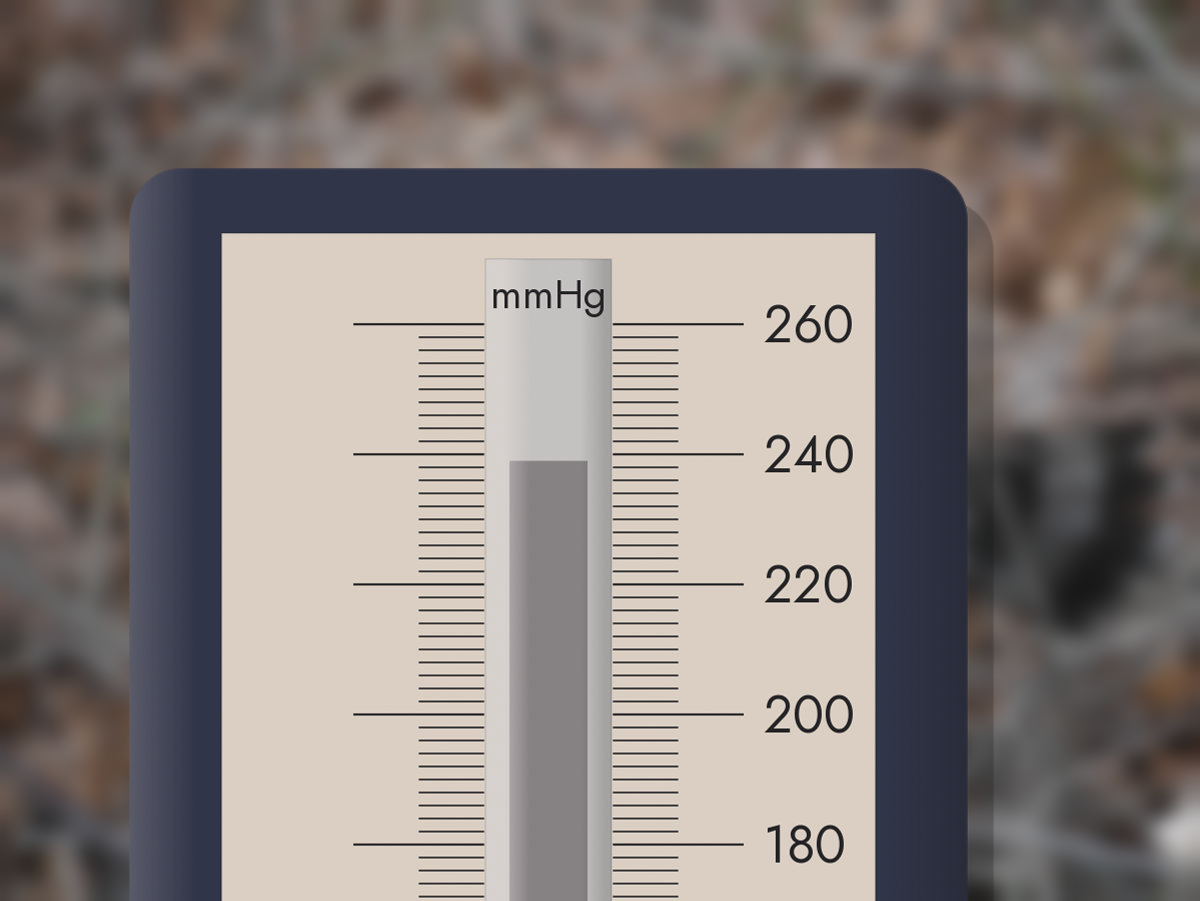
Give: 239 mmHg
